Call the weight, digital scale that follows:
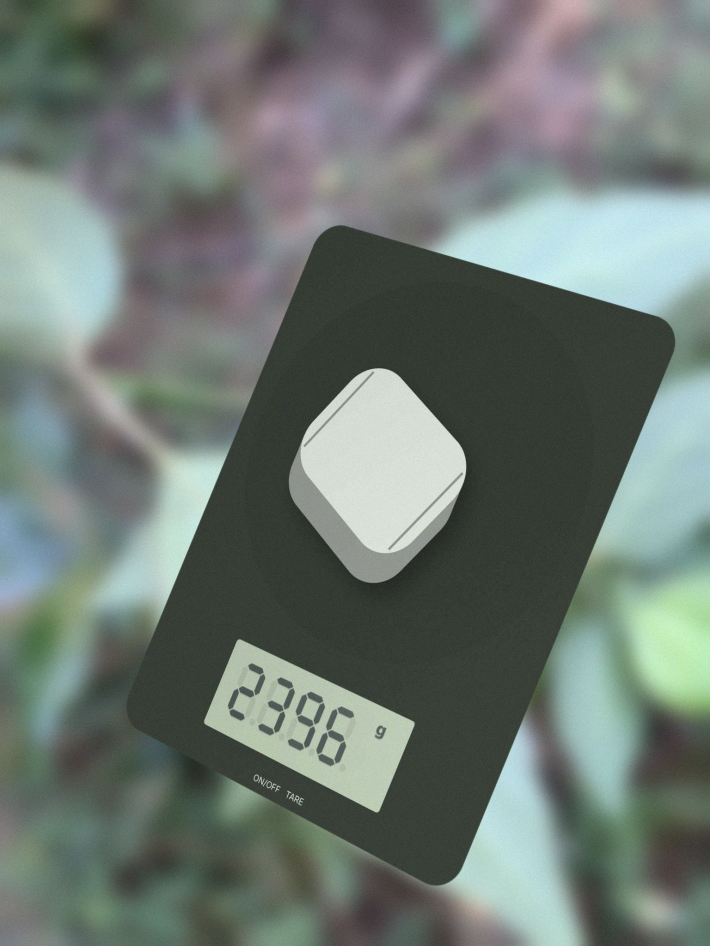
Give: 2396 g
